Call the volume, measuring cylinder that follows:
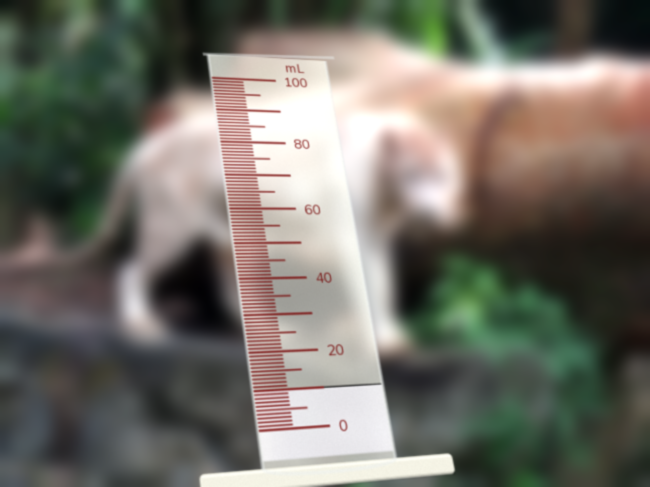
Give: 10 mL
